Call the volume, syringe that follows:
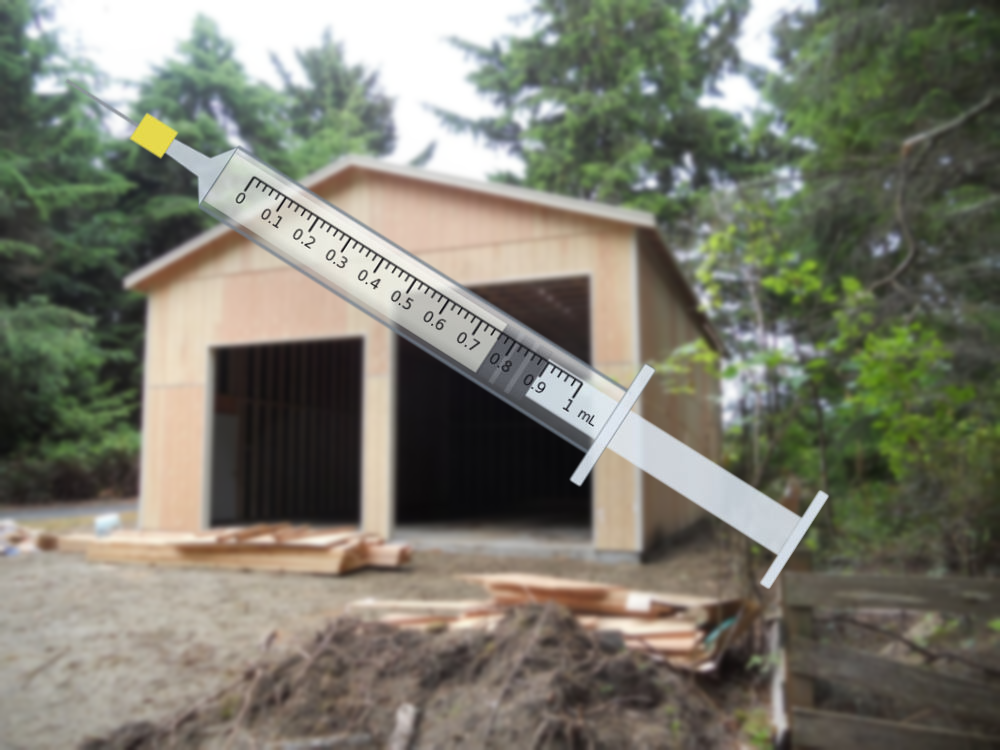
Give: 0.76 mL
